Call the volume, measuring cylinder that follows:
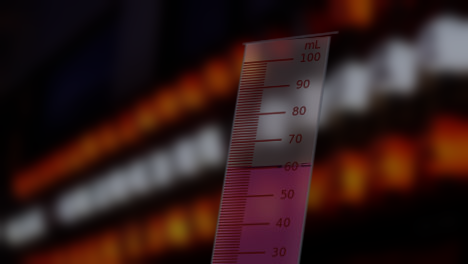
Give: 60 mL
